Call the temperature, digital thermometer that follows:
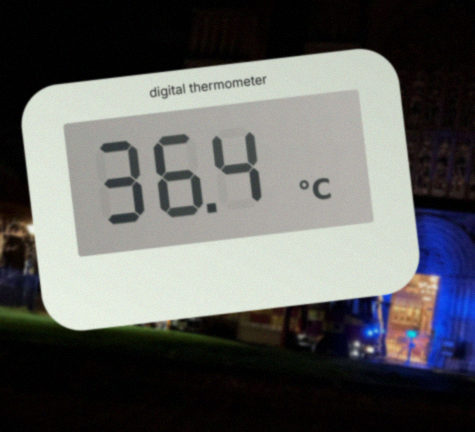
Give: 36.4 °C
